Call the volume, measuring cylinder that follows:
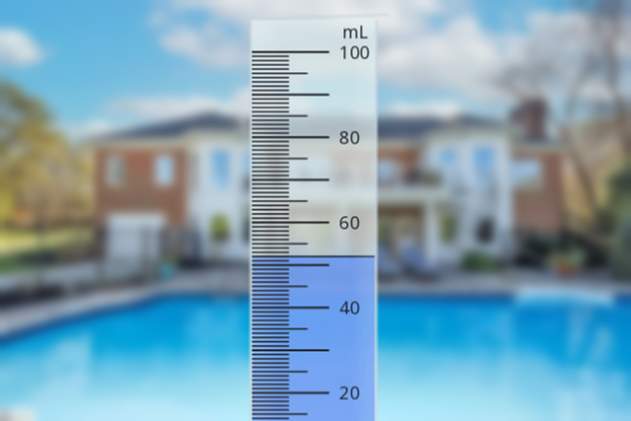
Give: 52 mL
